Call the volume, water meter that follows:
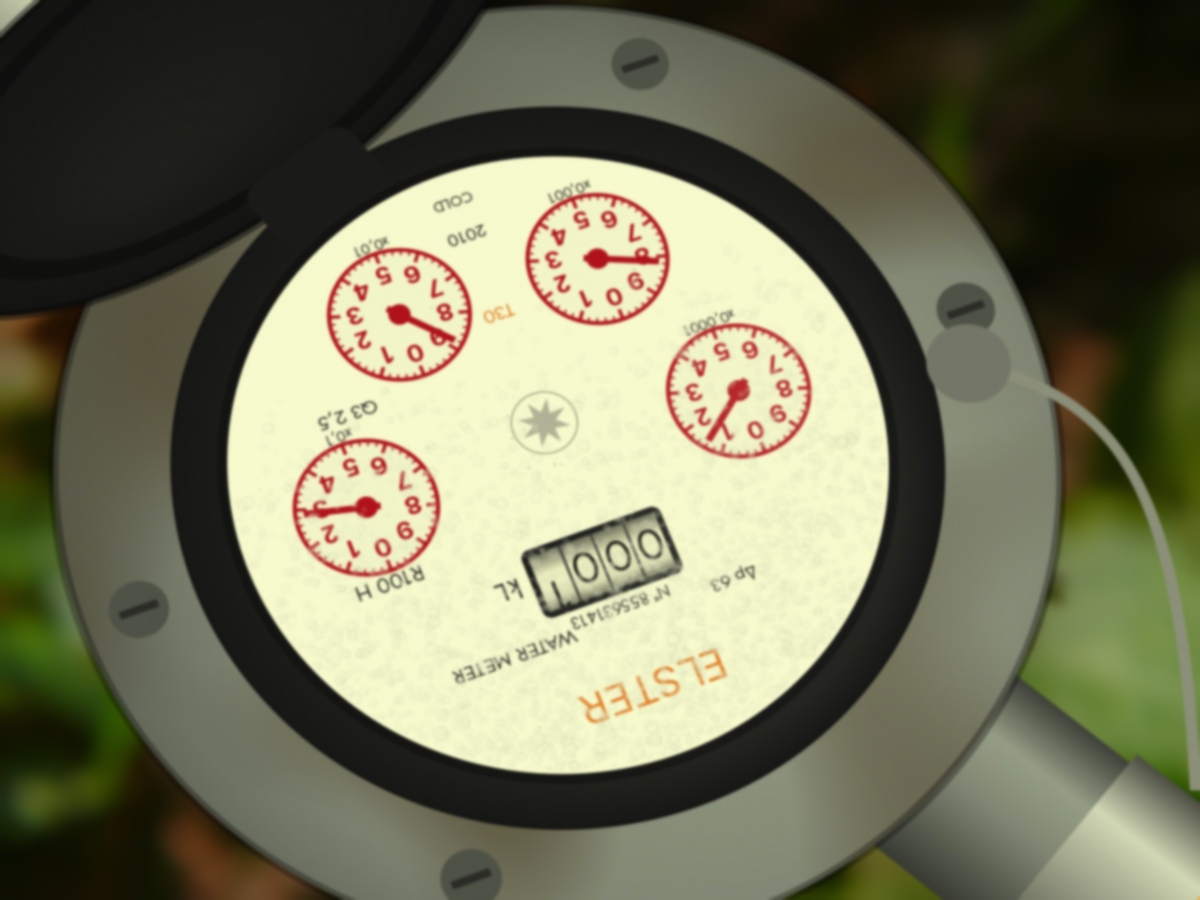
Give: 1.2881 kL
